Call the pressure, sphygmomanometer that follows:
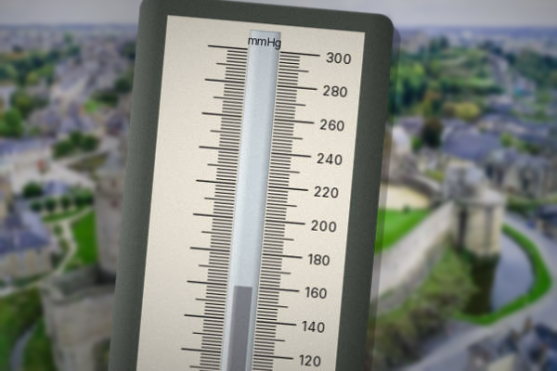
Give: 160 mmHg
